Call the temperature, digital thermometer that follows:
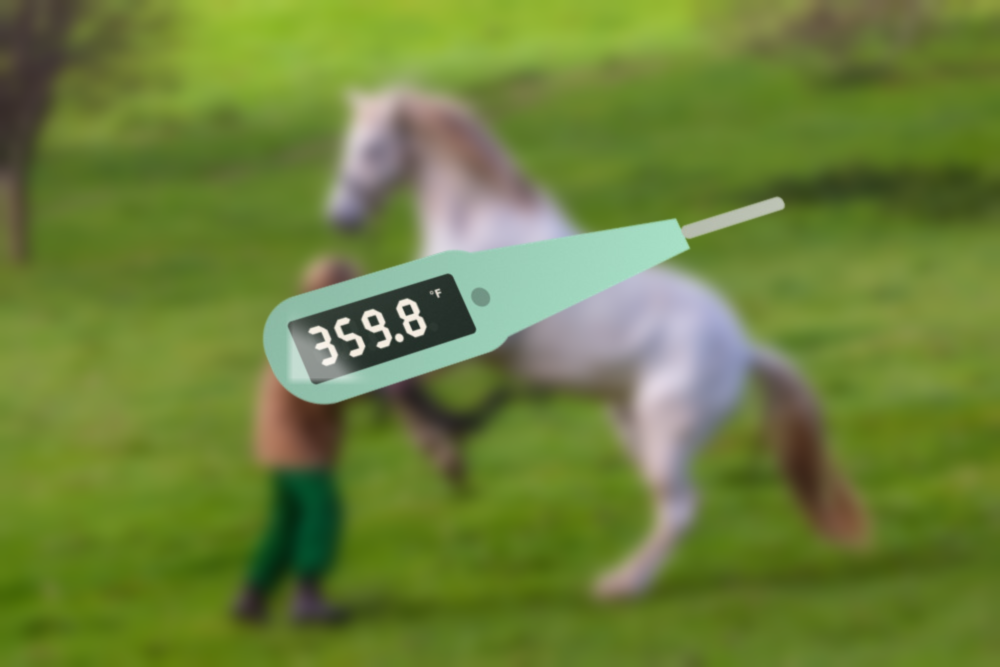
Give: 359.8 °F
